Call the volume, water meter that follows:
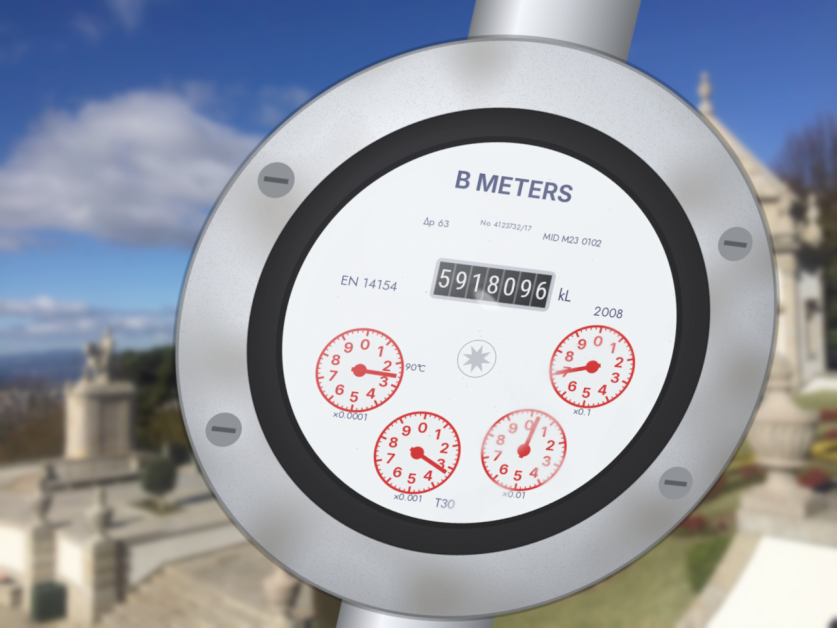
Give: 5918096.7032 kL
